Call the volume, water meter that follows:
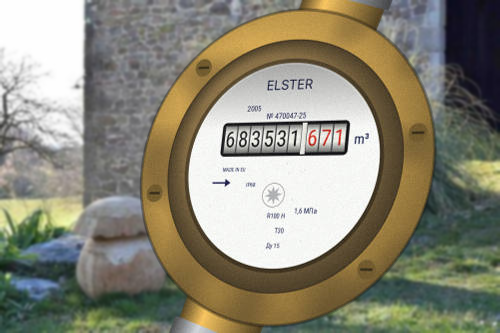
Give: 683531.671 m³
